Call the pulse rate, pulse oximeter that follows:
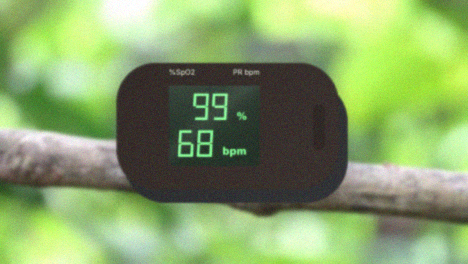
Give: 68 bpm
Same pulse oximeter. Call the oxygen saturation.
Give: 99 %
